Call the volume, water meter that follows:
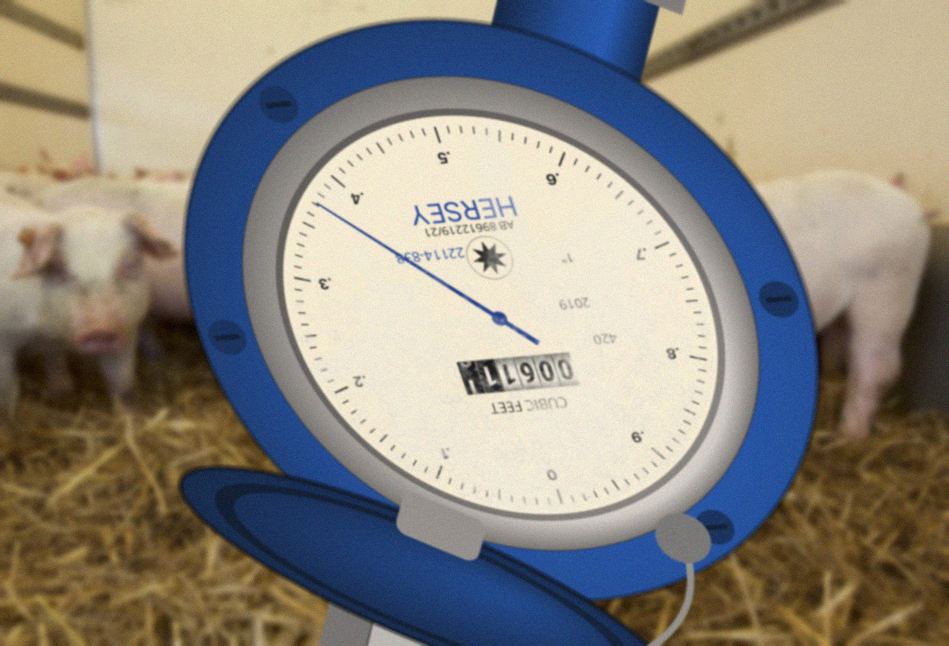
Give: 6111.37 ft³
